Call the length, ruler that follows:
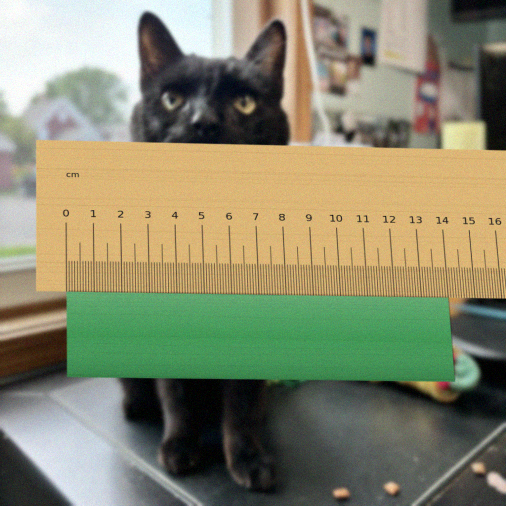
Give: 14 cm
